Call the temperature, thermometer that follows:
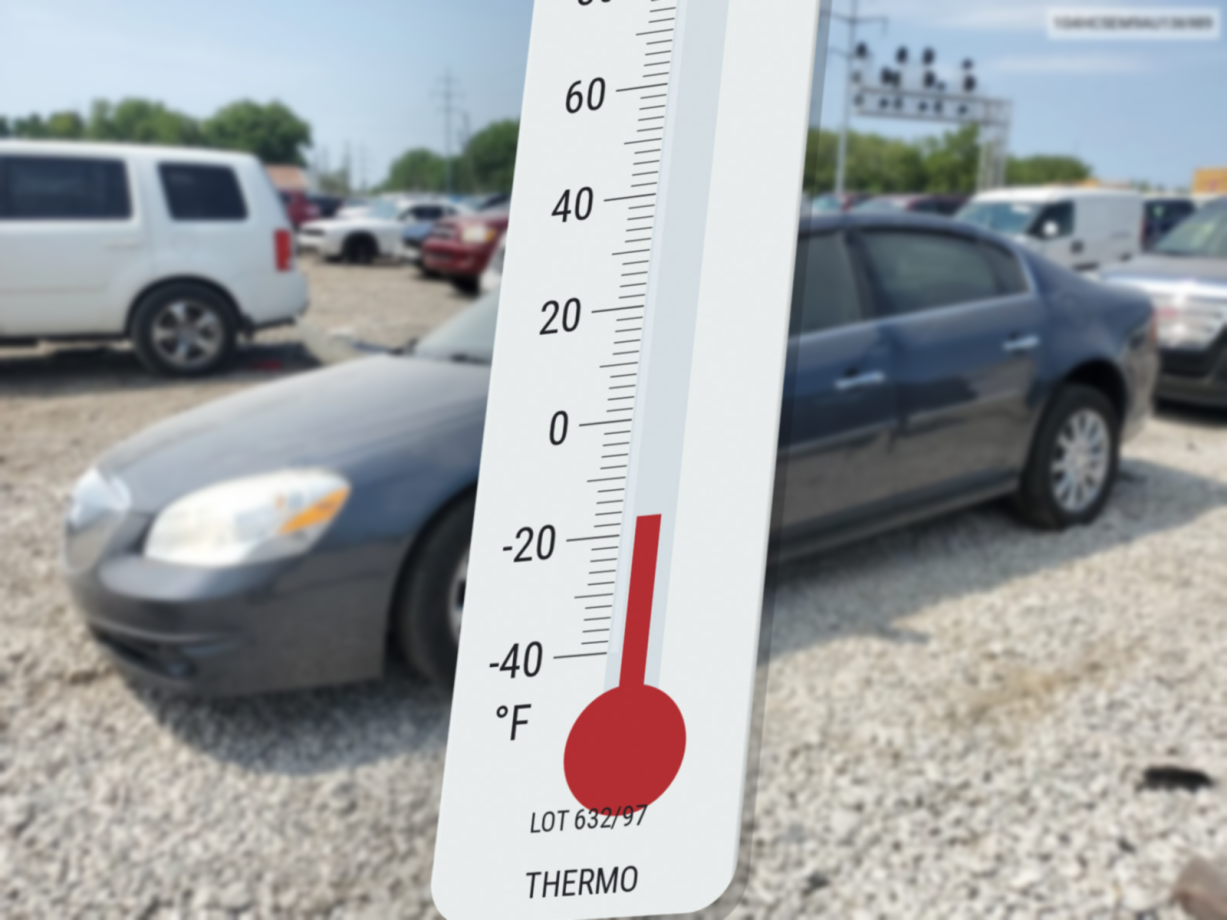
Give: -17 °F
